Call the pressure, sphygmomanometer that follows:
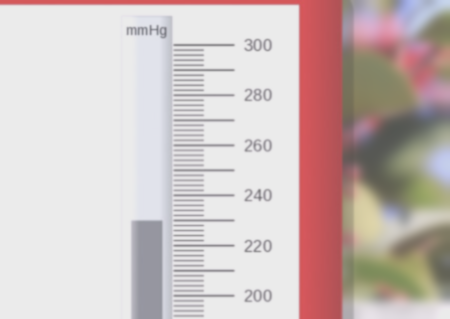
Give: 230 mmHg
